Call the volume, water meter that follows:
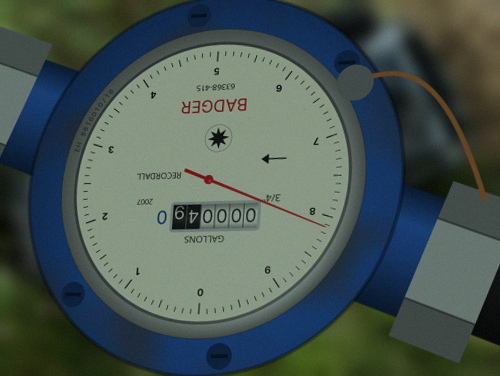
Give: 488.1 gal
